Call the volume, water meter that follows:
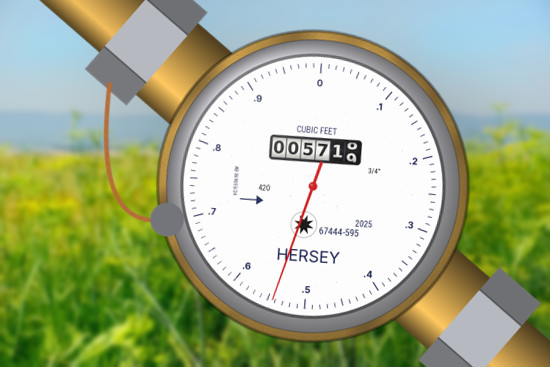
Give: 5718.54 ft³
